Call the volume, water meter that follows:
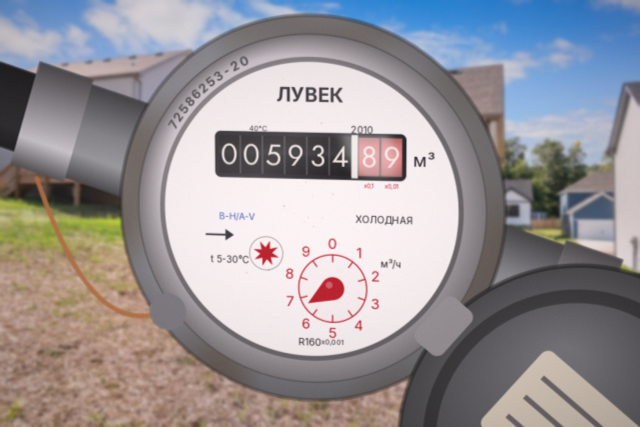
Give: 5934.896 m³
